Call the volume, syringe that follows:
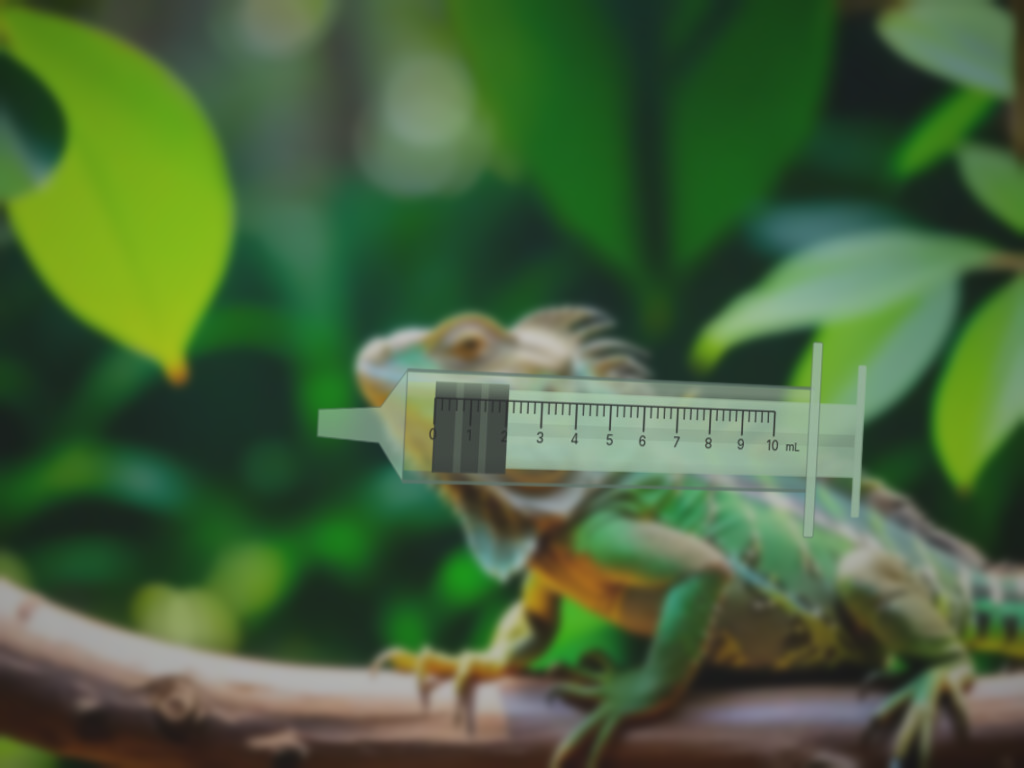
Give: 0 mL
